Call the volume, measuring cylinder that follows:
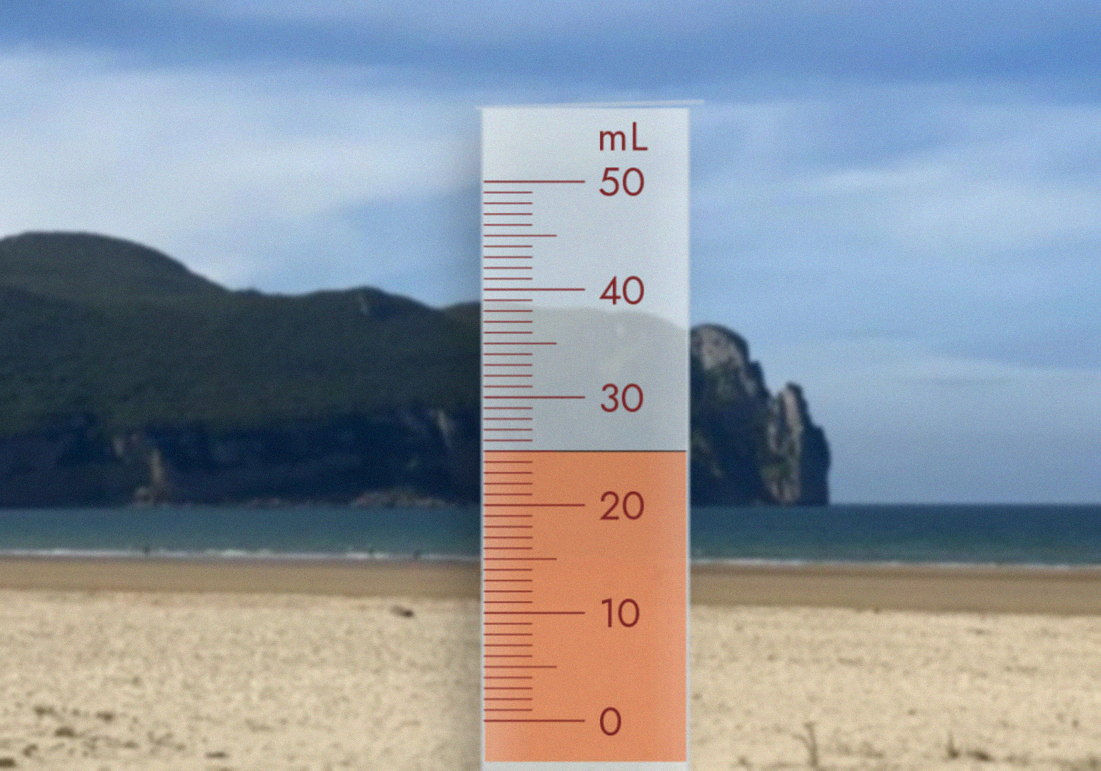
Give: 25 mL
